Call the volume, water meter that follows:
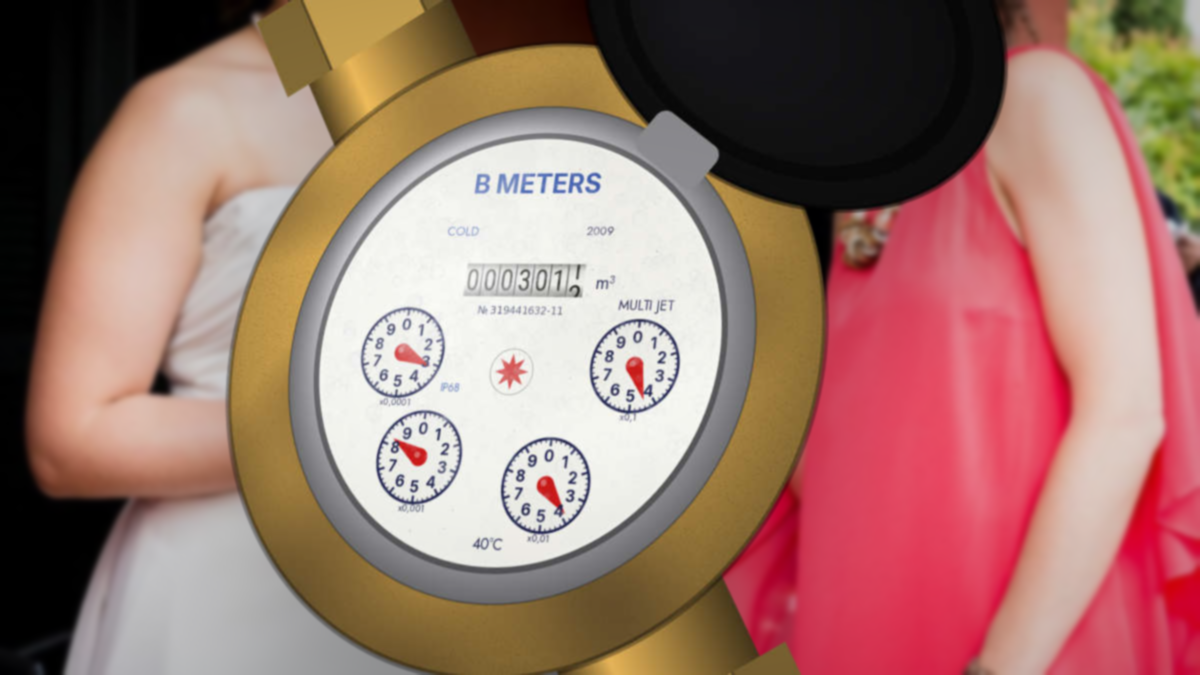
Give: 3011.4383 m³
